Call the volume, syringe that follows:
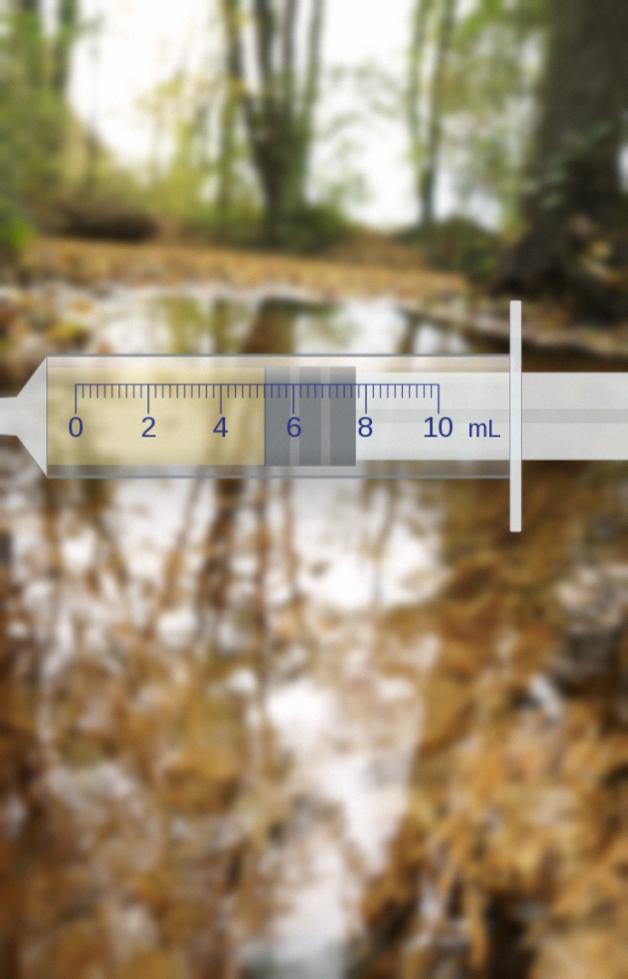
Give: 5.2 mL
